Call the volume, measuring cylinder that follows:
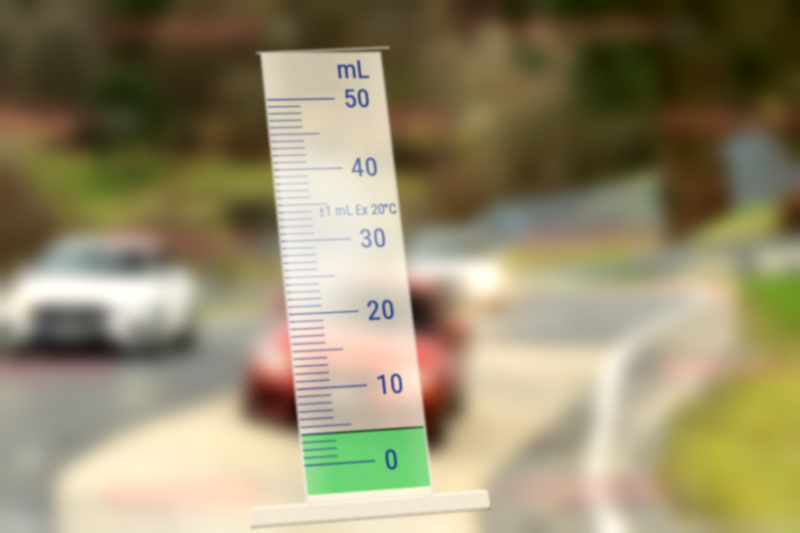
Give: 4 mL
